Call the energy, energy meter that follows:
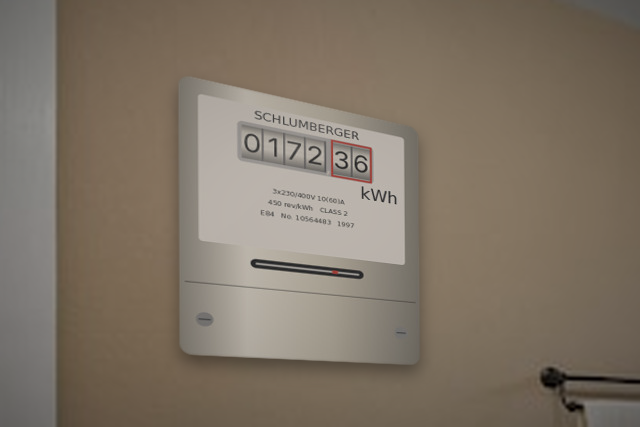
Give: 172.36 kWh
